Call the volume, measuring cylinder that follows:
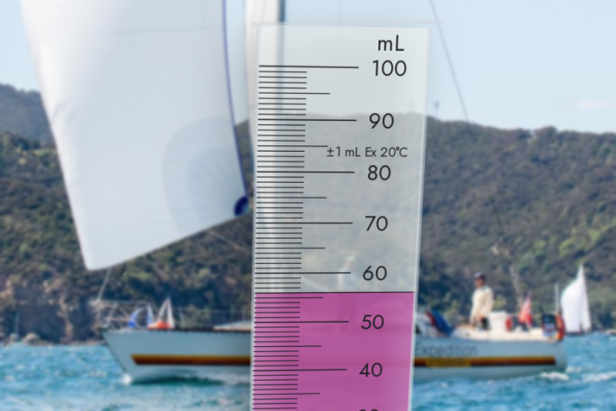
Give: 56 mL
